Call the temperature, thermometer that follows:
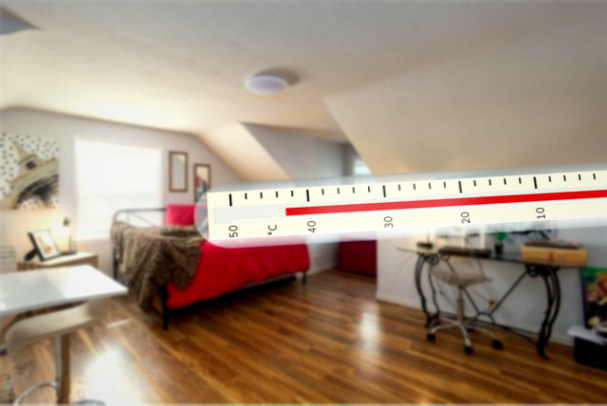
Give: 43 °C
